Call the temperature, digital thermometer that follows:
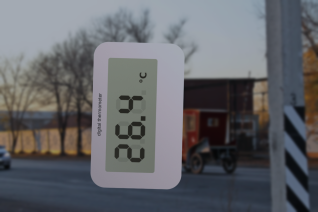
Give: 26.4 °C
